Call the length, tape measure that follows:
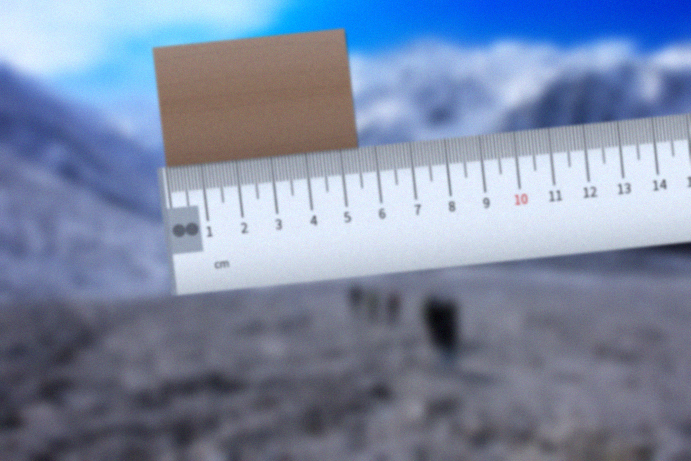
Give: 5.5 cm
